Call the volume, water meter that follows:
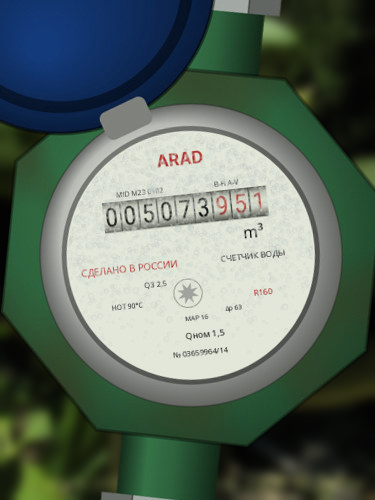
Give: 5073.951 m³
